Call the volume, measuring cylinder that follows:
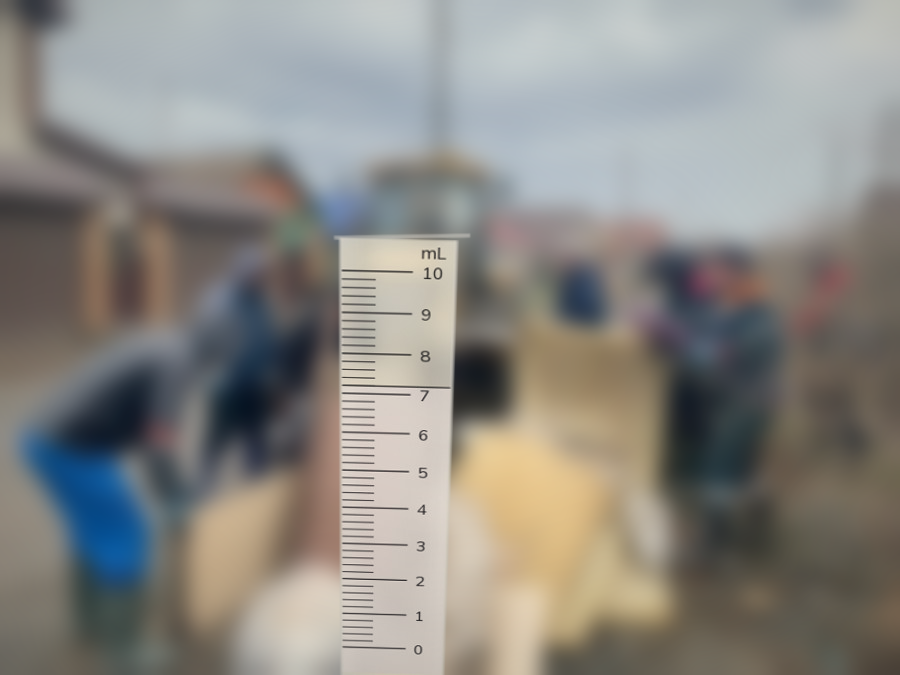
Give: 7.2 mL
